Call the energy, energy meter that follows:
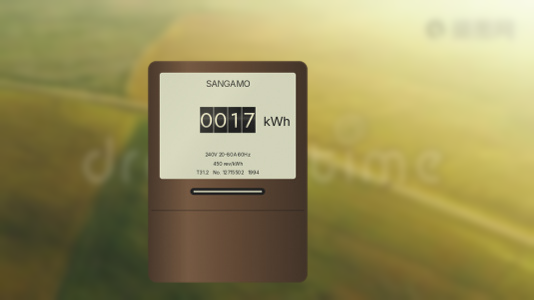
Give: 17 kWh
